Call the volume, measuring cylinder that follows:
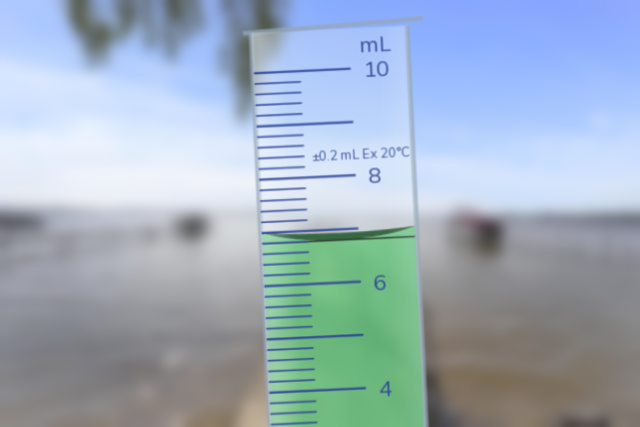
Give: 6.8 mL
